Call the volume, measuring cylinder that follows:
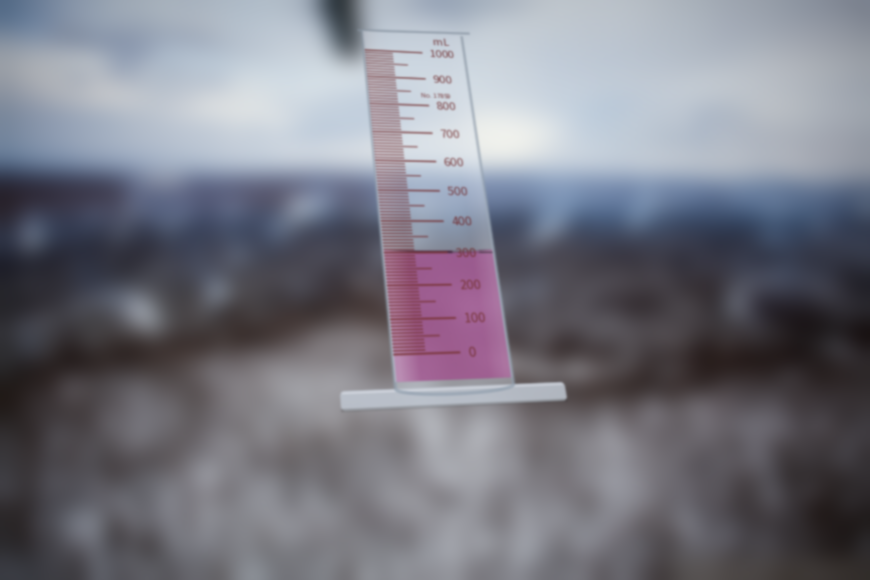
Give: 300 mL
